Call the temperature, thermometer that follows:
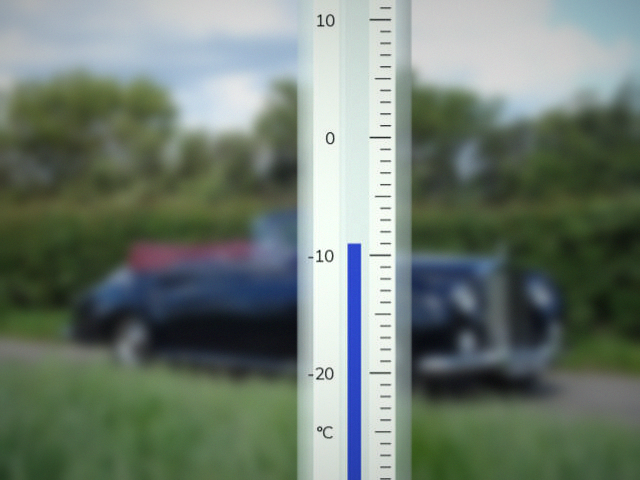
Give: -9 °C
